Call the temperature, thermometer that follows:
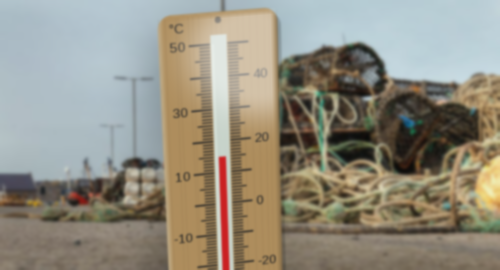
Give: 15 °C
